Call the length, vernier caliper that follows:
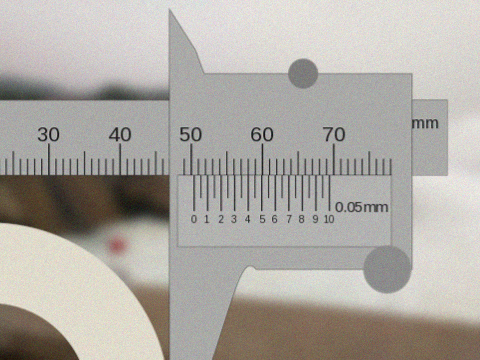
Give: 50.4 mm
